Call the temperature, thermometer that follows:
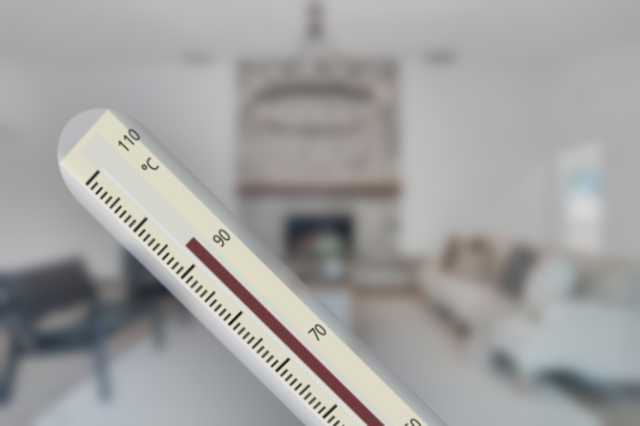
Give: 93 °C
